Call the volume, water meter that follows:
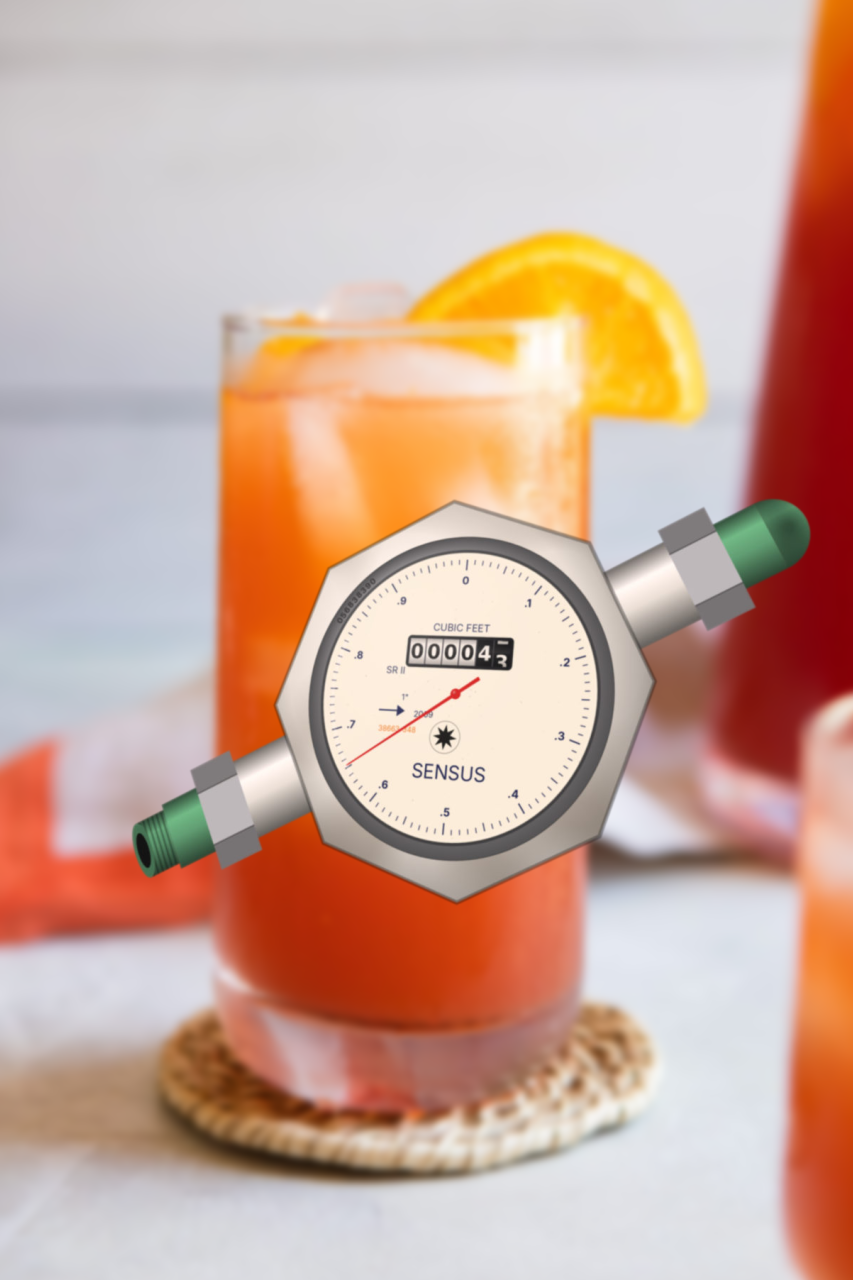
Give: 42.65 ft³
